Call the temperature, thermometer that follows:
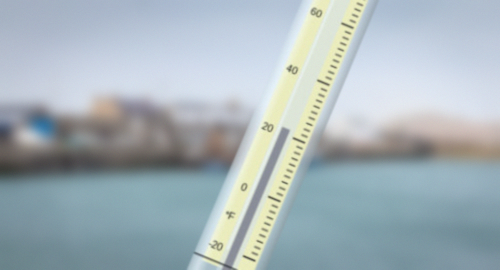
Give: 22 °F
